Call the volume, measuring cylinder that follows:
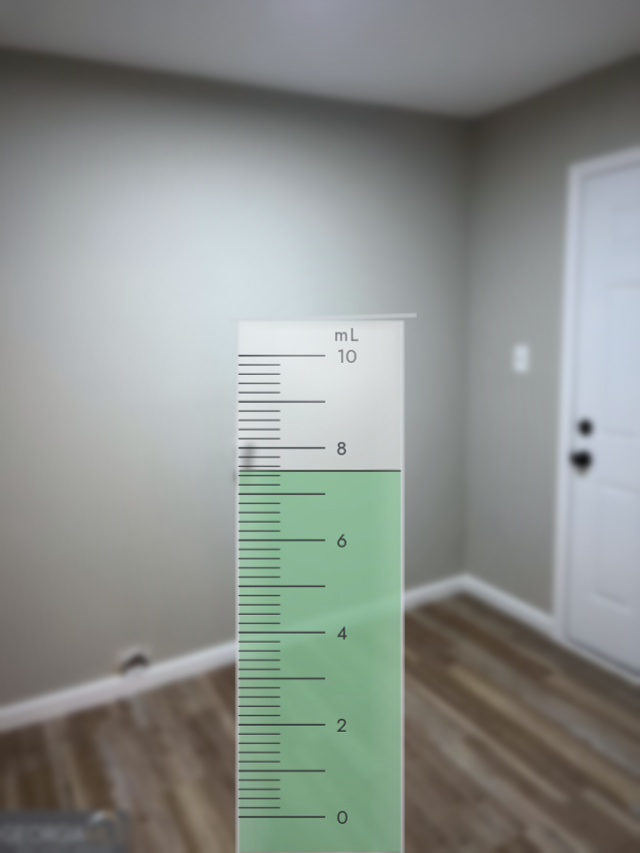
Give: 7.5 mL
